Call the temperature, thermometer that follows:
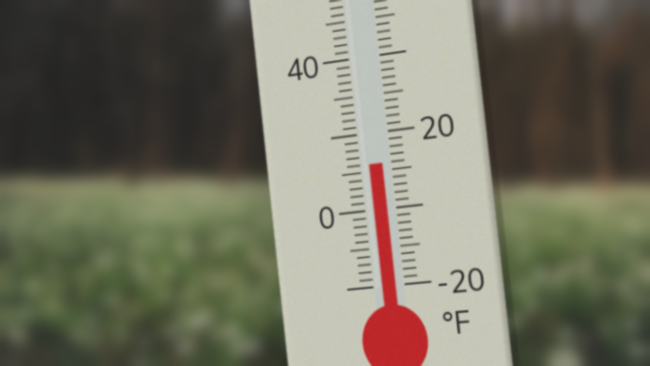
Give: 12 °F
